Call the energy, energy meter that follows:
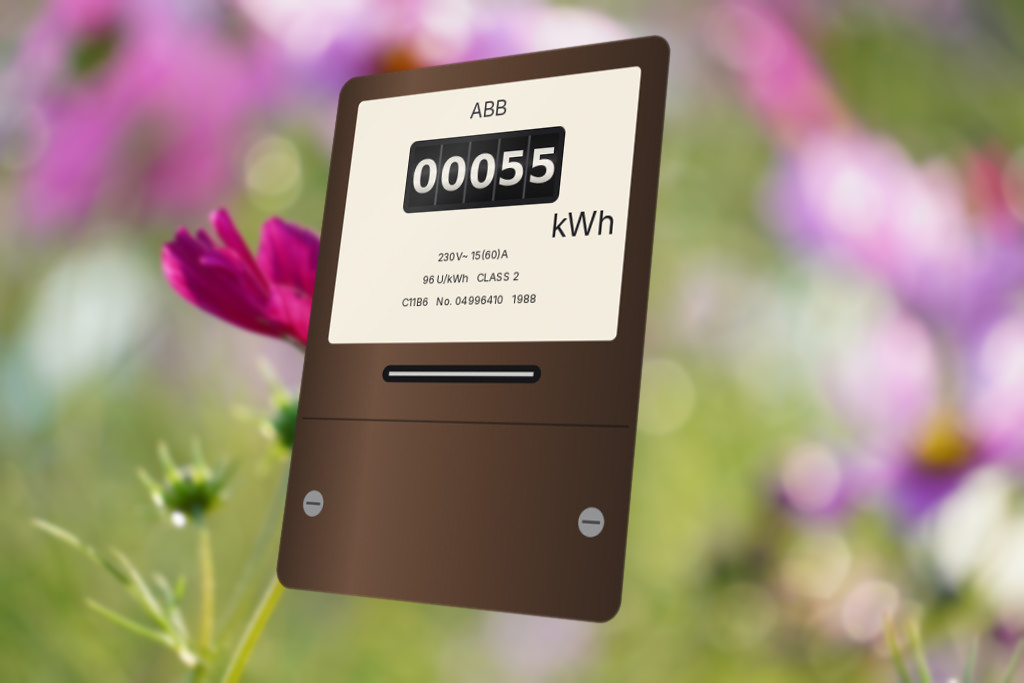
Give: 55 kWh
